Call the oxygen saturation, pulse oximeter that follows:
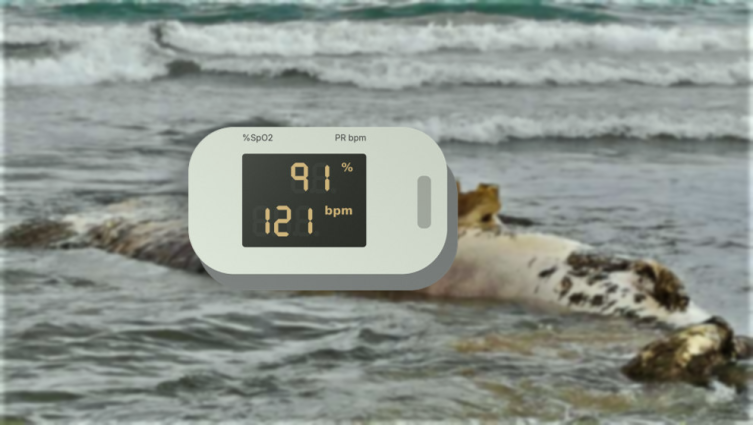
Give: 91 %
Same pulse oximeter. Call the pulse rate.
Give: 121 bpm
